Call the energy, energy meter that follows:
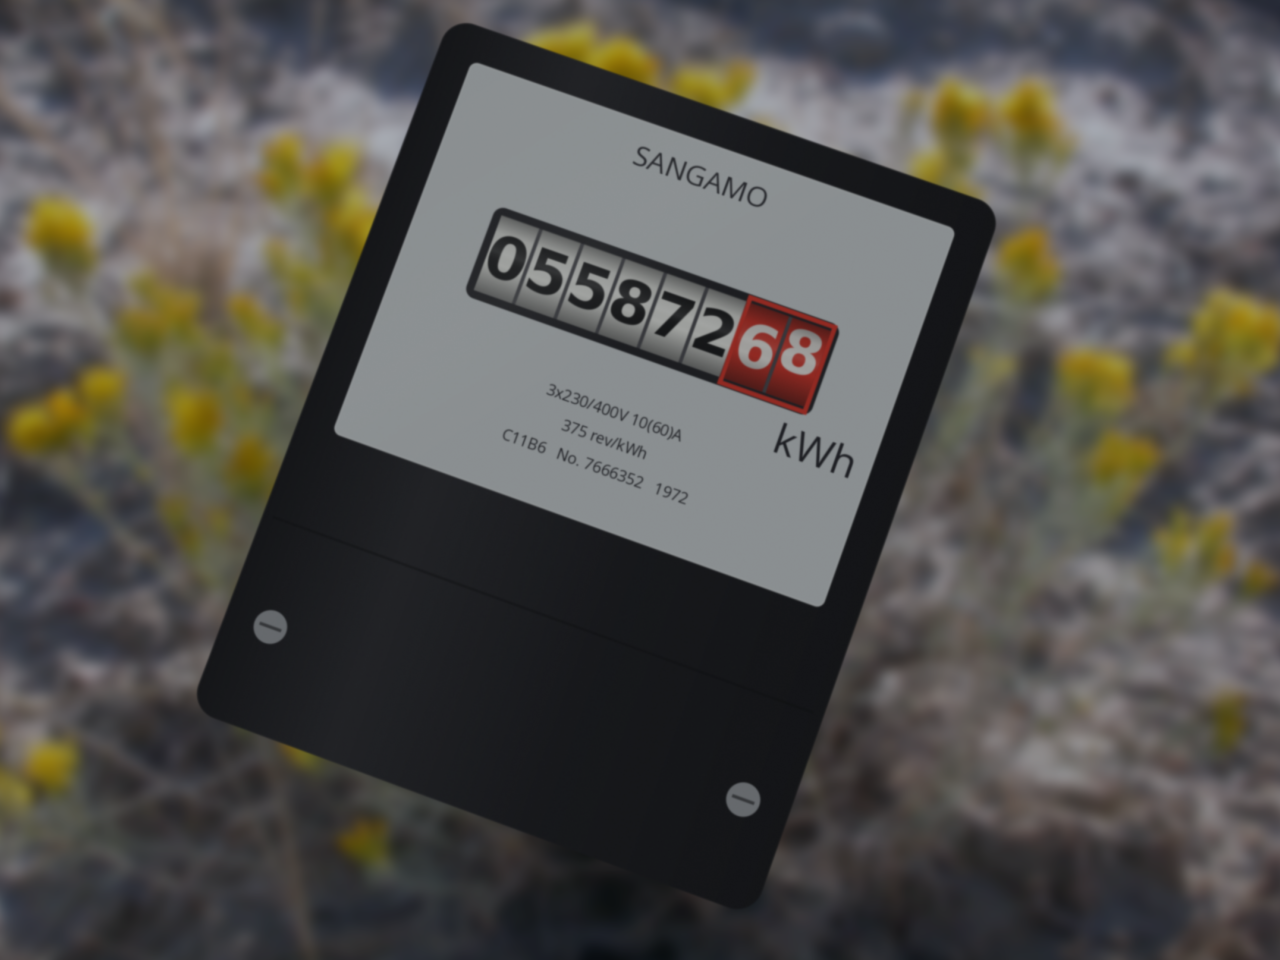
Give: 55872.68 kWh
